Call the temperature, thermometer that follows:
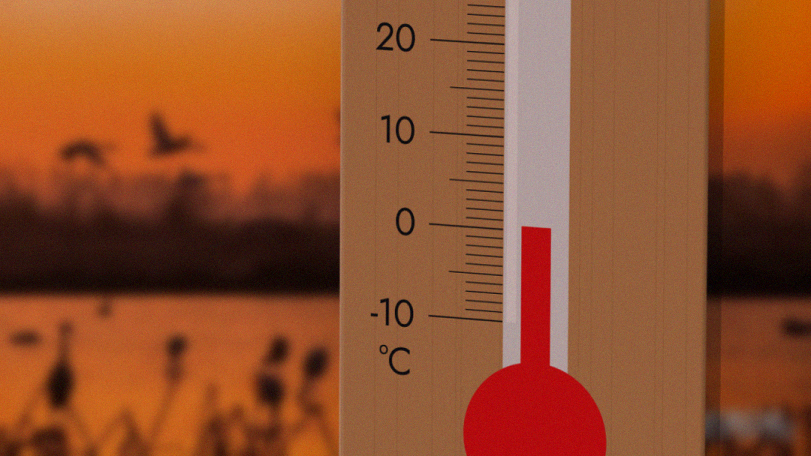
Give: 0.5 °C
